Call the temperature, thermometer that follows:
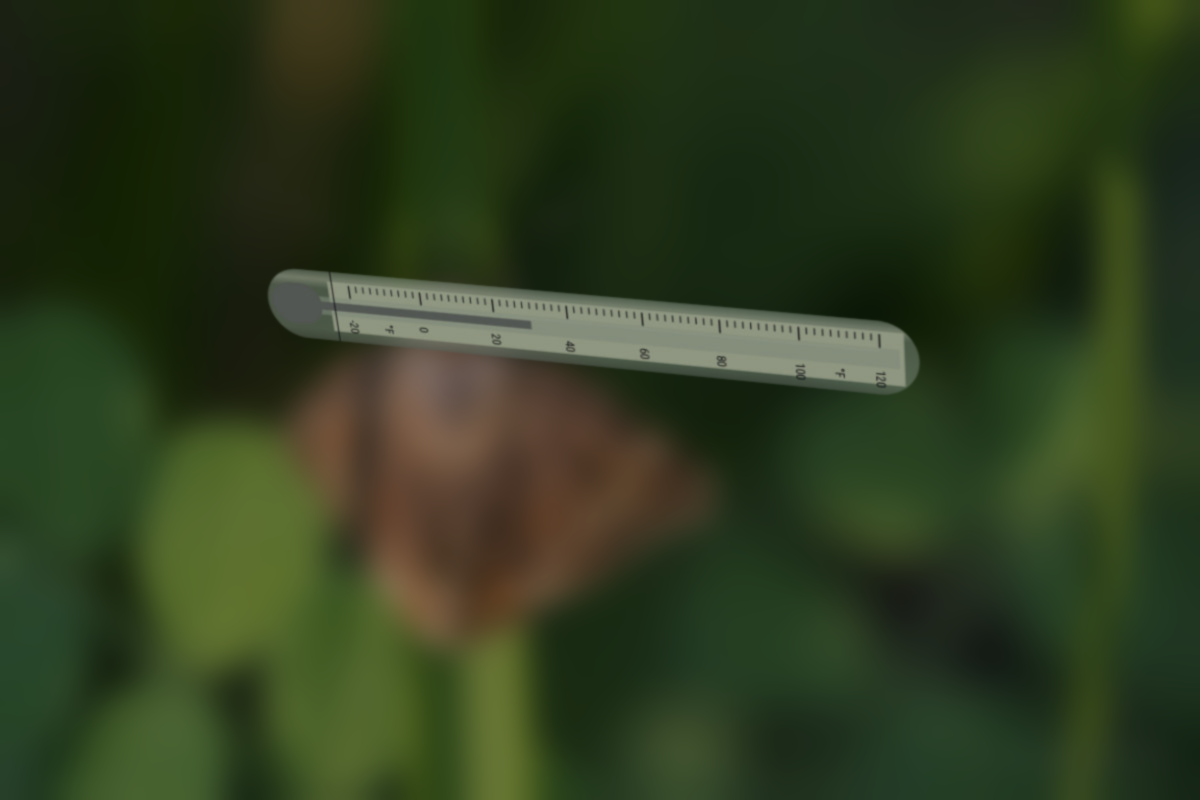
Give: 30 °F
